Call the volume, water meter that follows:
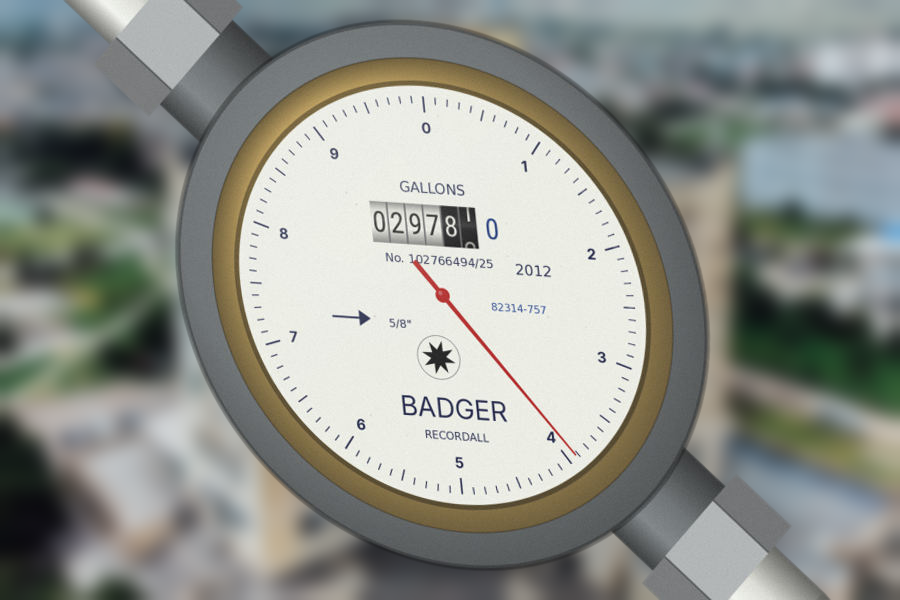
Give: 297813.9 gal
